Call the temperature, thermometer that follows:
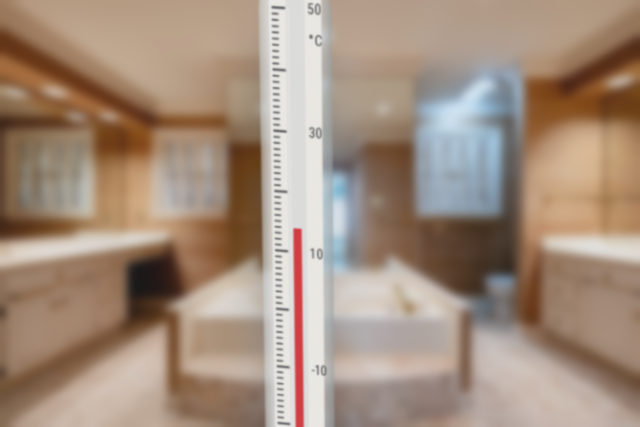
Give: 14 °C
